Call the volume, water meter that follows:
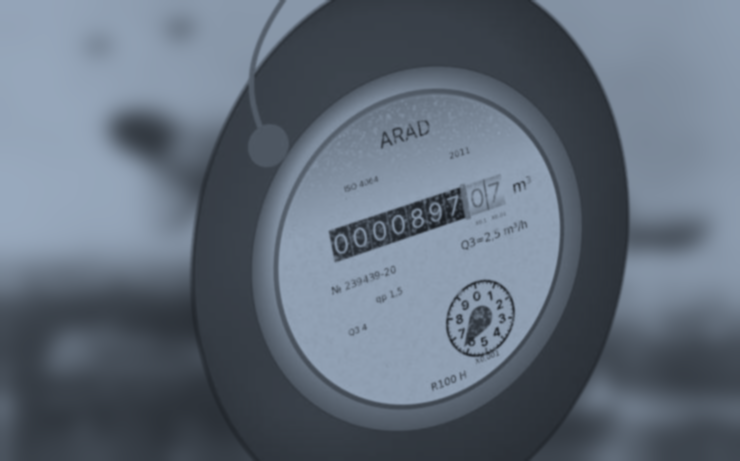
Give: 897.076 m³
